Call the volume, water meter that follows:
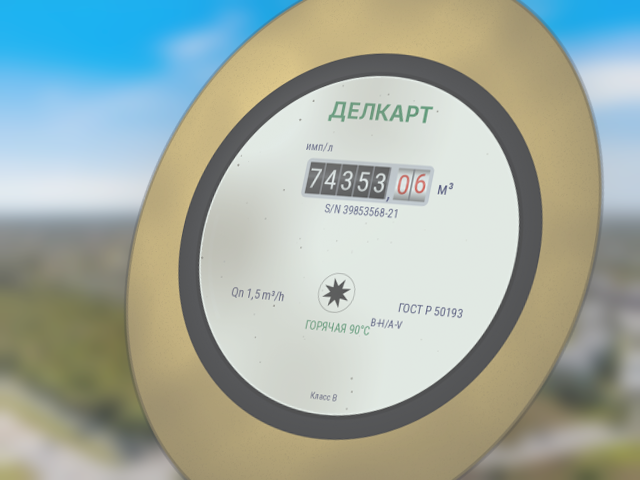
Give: 74353.06 m³
